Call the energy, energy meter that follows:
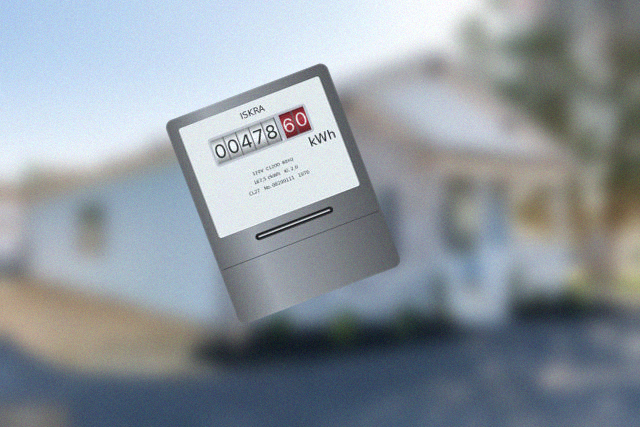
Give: 478.60 kWh
